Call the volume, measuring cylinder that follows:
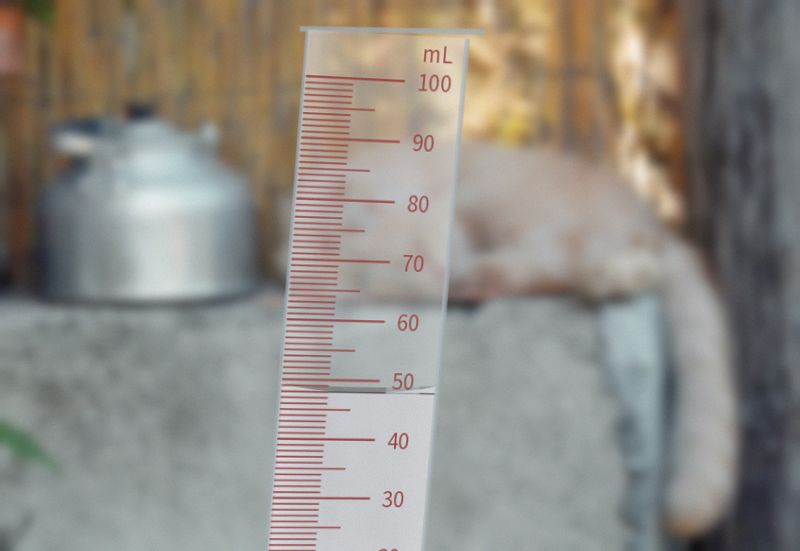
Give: 48 mL
